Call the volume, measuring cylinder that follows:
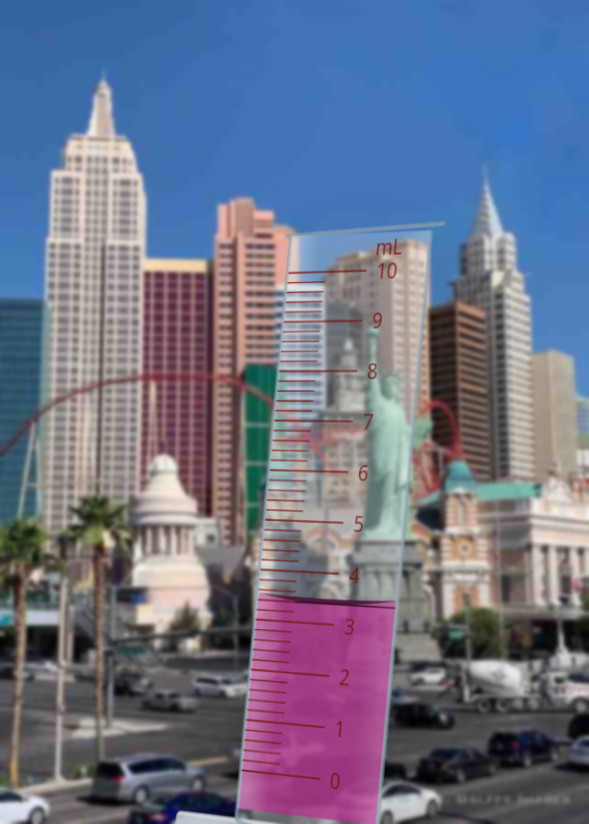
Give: 3.4 mL
